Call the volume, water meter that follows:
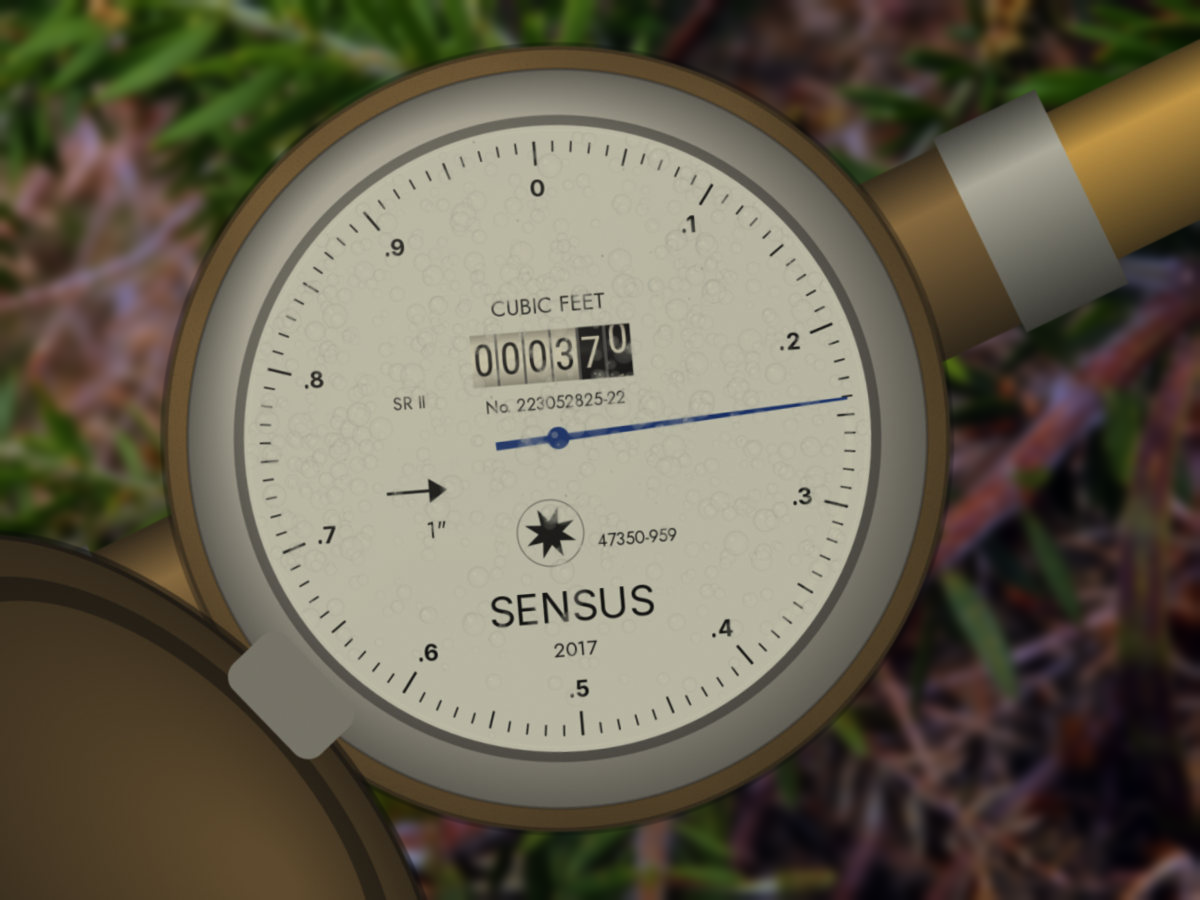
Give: 370.24 ft³
